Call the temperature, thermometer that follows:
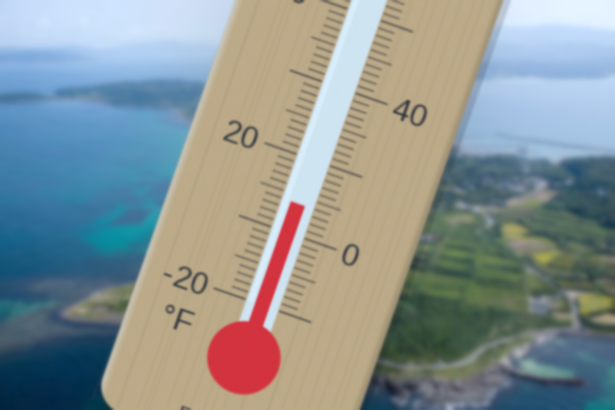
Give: 8 °F
